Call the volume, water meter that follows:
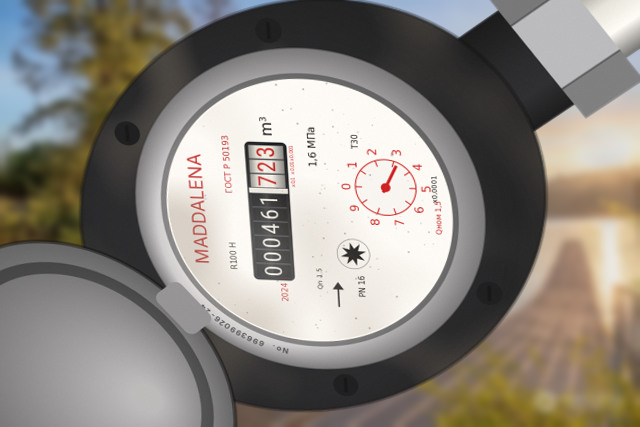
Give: 461.7233 m³
